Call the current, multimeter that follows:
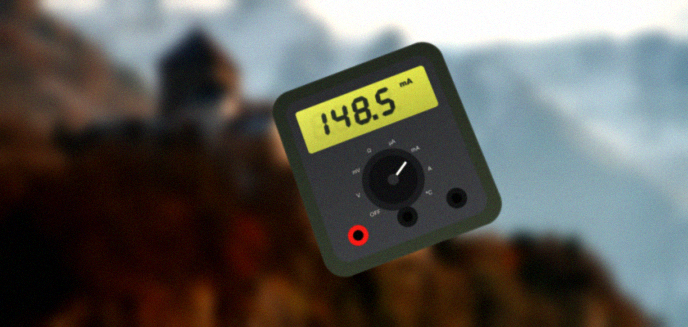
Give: 148.5 mA
